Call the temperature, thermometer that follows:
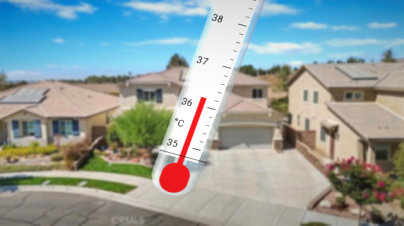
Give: 36.2 °C
